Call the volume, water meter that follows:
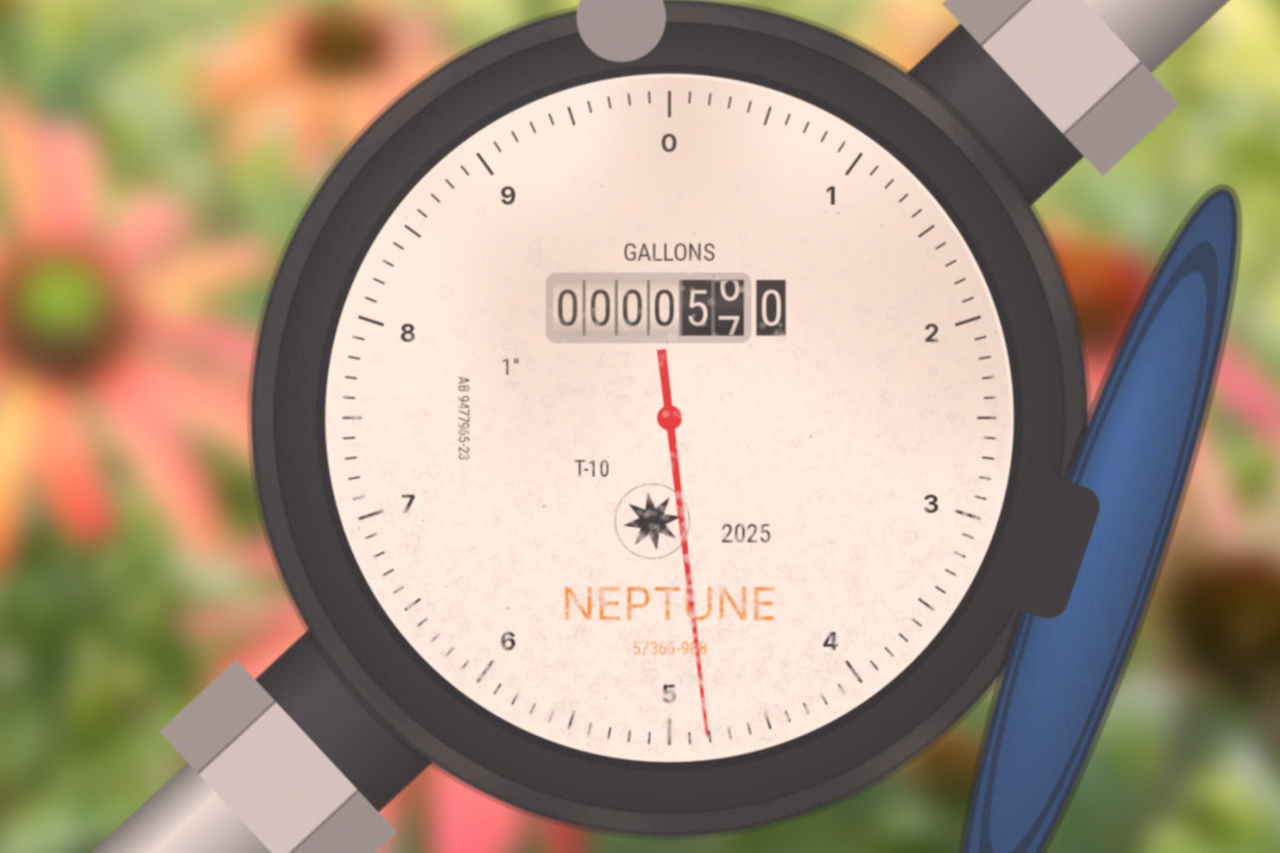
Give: 564.8 gal
